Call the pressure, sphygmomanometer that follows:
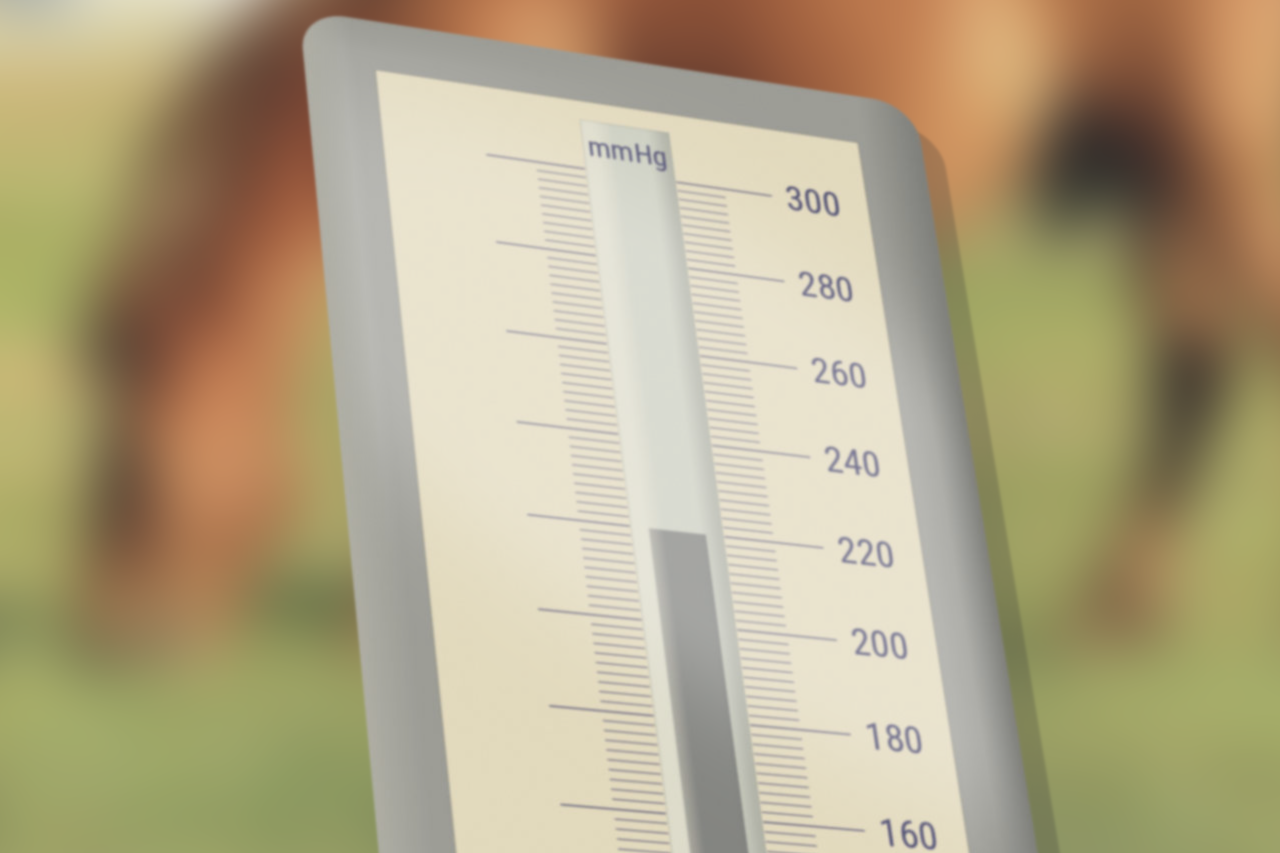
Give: 220 mmHg
